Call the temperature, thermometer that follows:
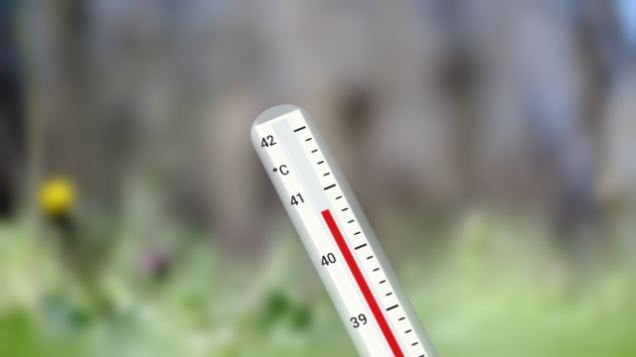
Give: 40.7 °C
